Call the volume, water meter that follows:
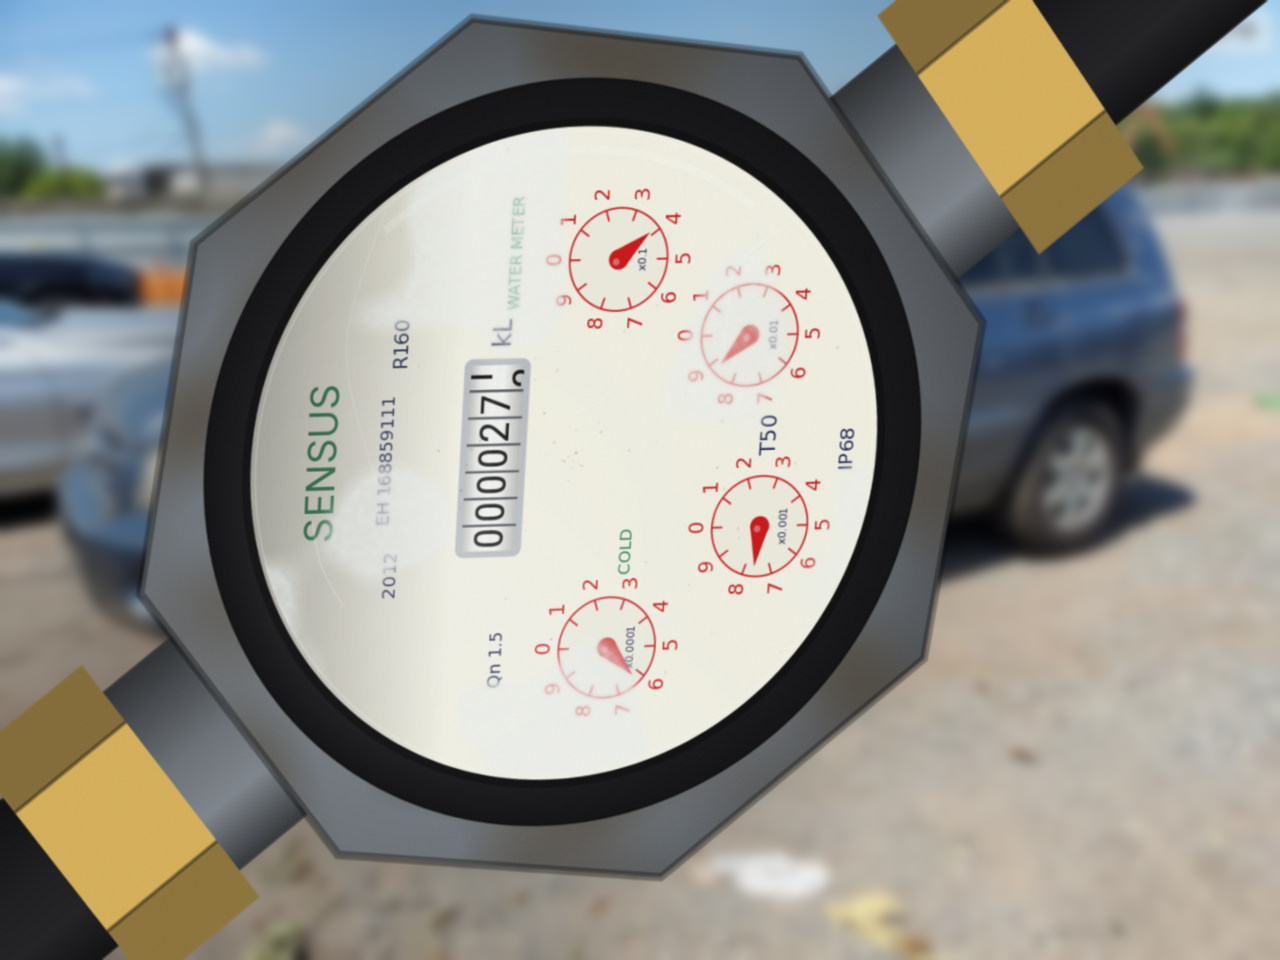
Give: 271.3876 kL
